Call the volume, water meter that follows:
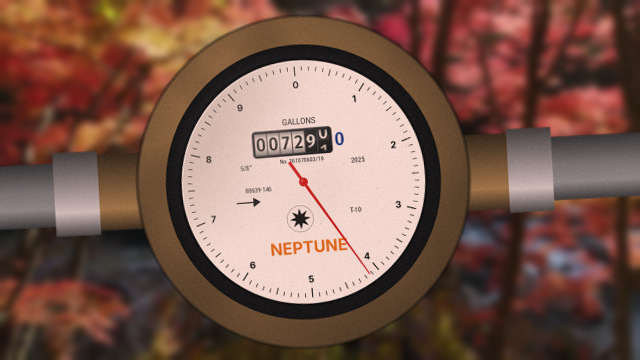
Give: 72904.1 gal
